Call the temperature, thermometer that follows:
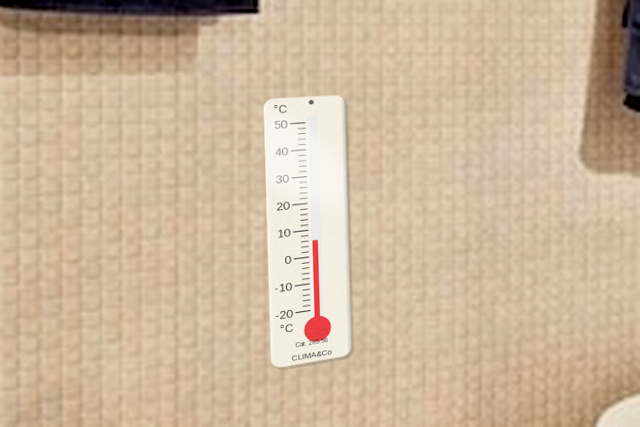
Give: 6 °C
